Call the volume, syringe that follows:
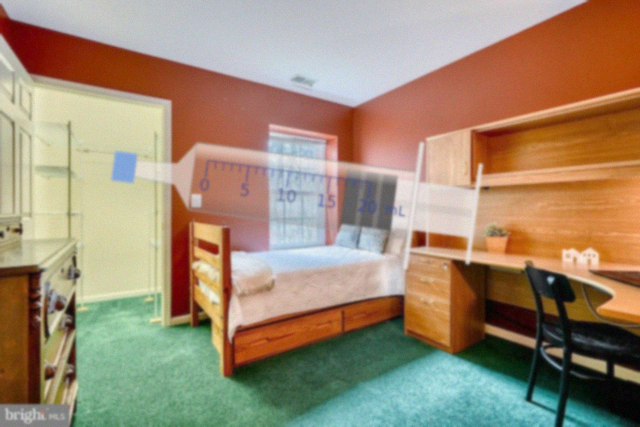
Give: 17 mL
